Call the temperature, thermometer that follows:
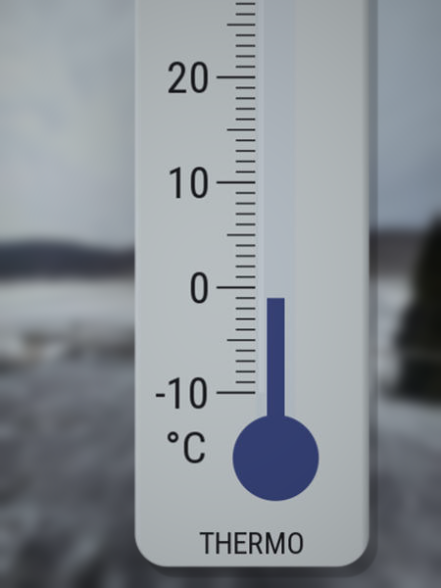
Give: -1 °C
